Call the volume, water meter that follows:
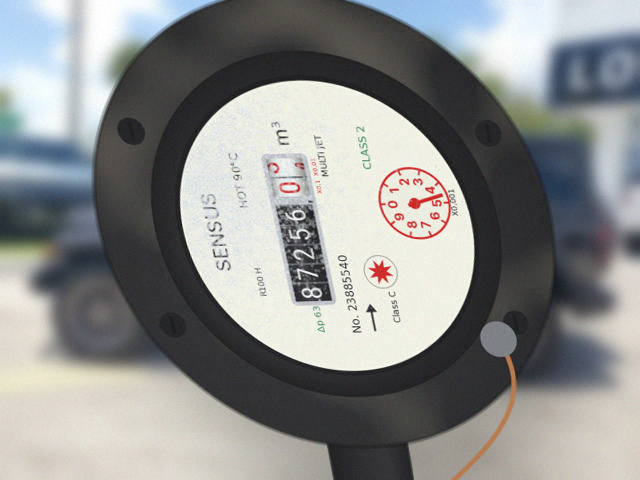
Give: 87256.034 m³
